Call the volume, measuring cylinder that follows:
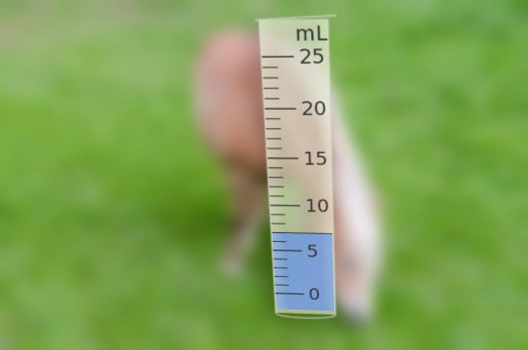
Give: 7 mL
